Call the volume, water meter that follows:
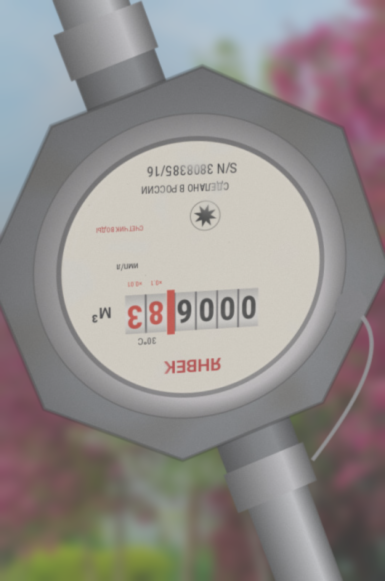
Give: 6.83 m³
